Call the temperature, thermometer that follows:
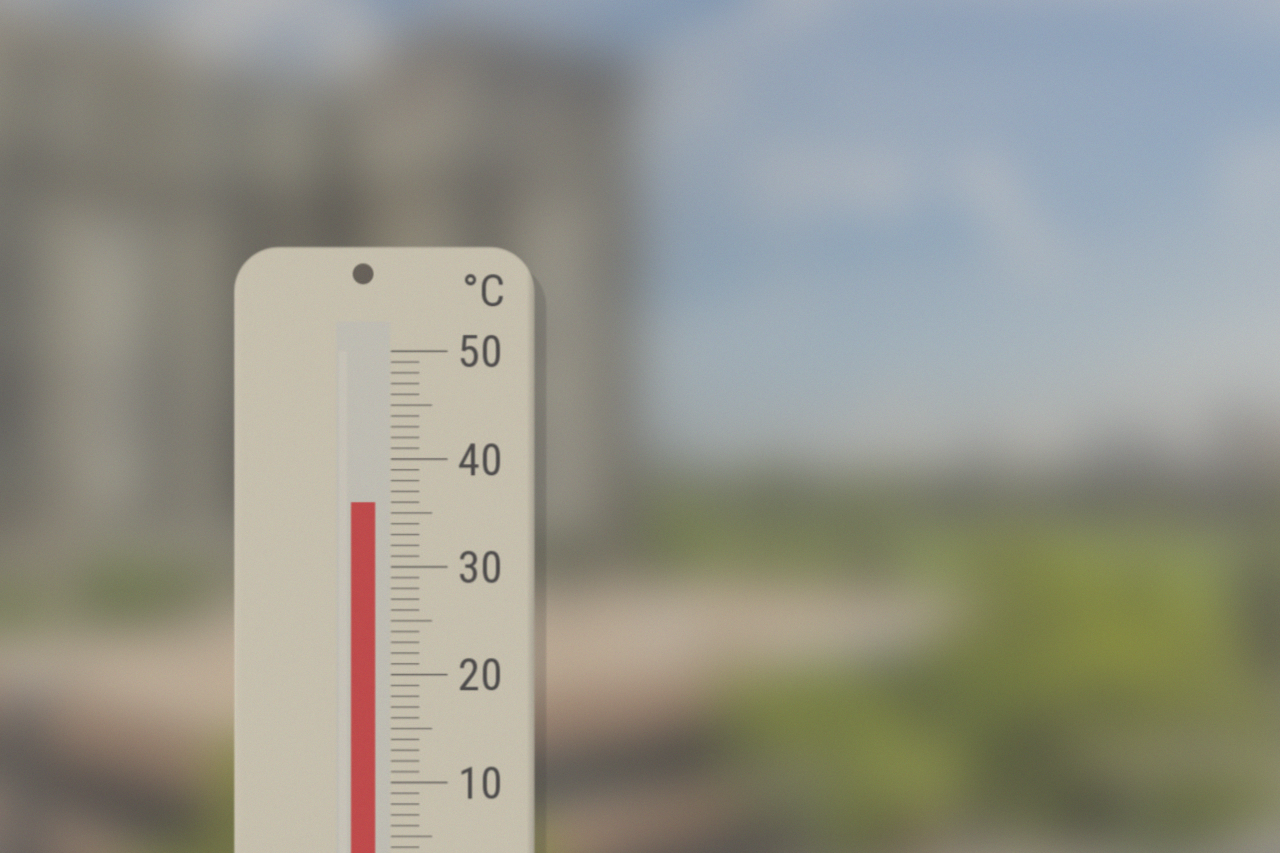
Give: 36 °C
